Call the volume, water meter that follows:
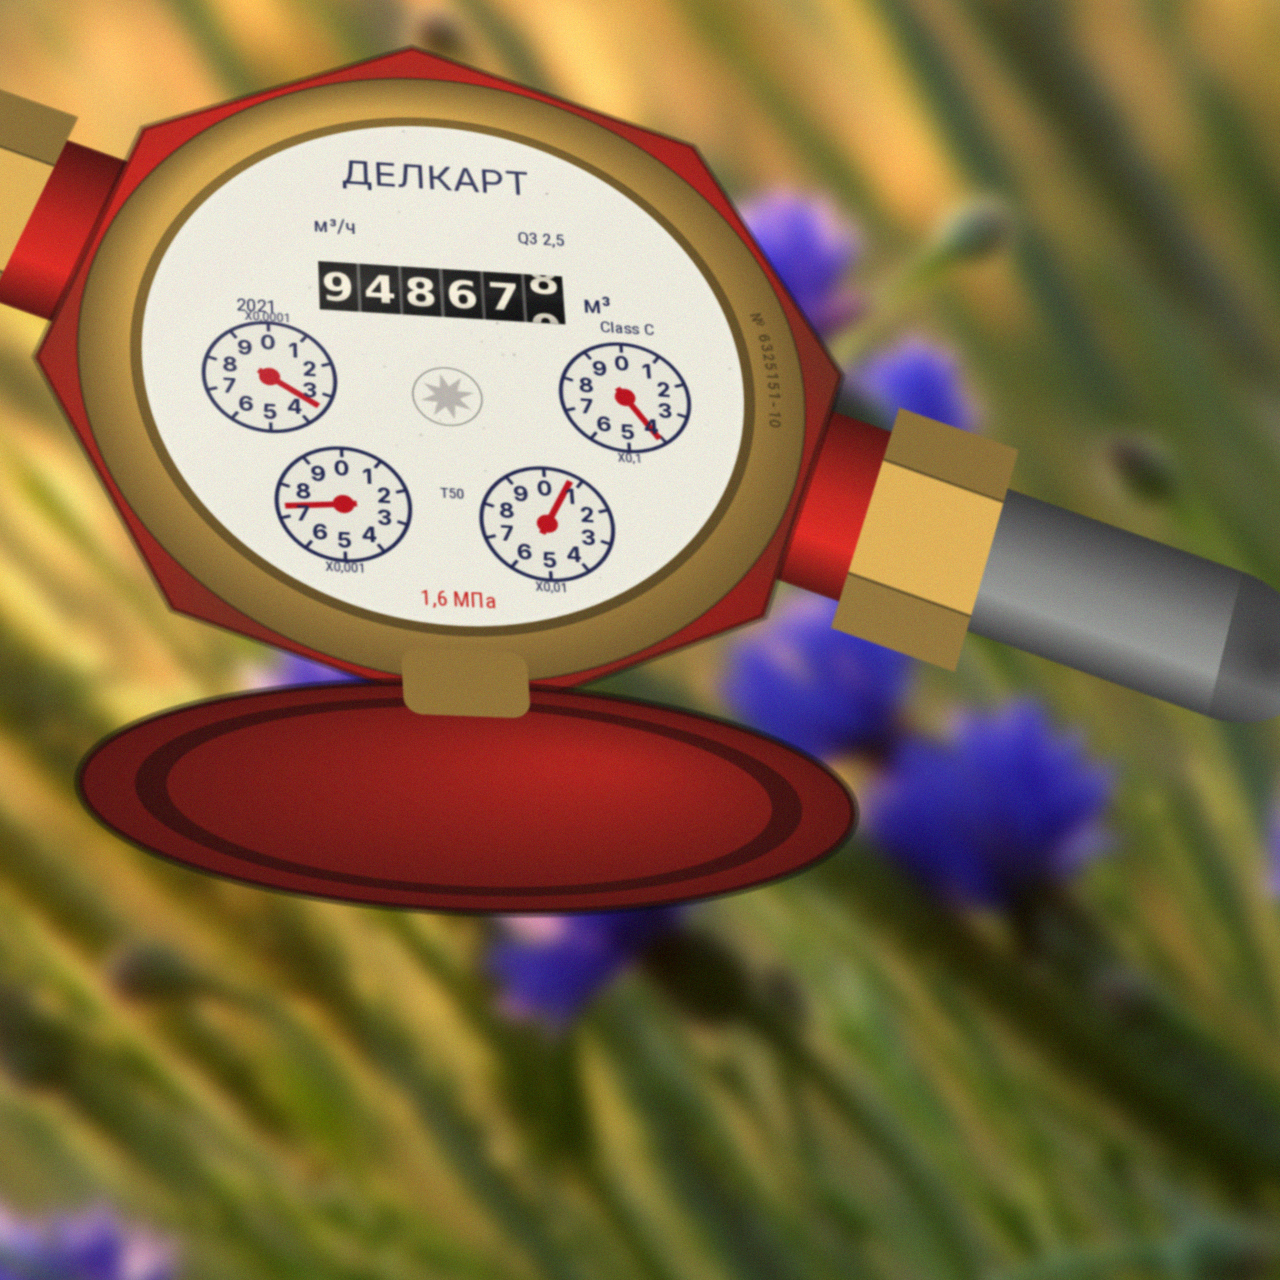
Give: 948678.4073 m³
